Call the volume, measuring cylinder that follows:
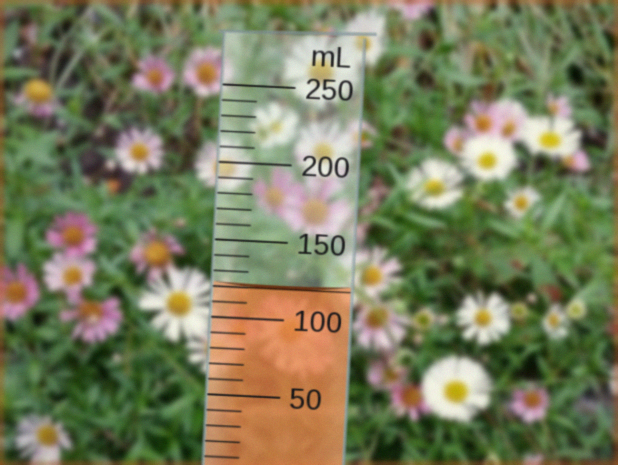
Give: 120 mL
